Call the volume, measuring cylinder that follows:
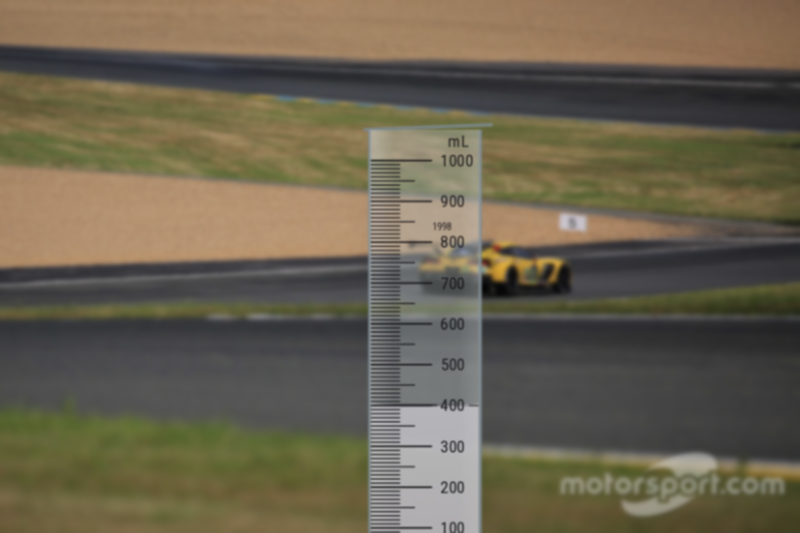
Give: 400 mL
